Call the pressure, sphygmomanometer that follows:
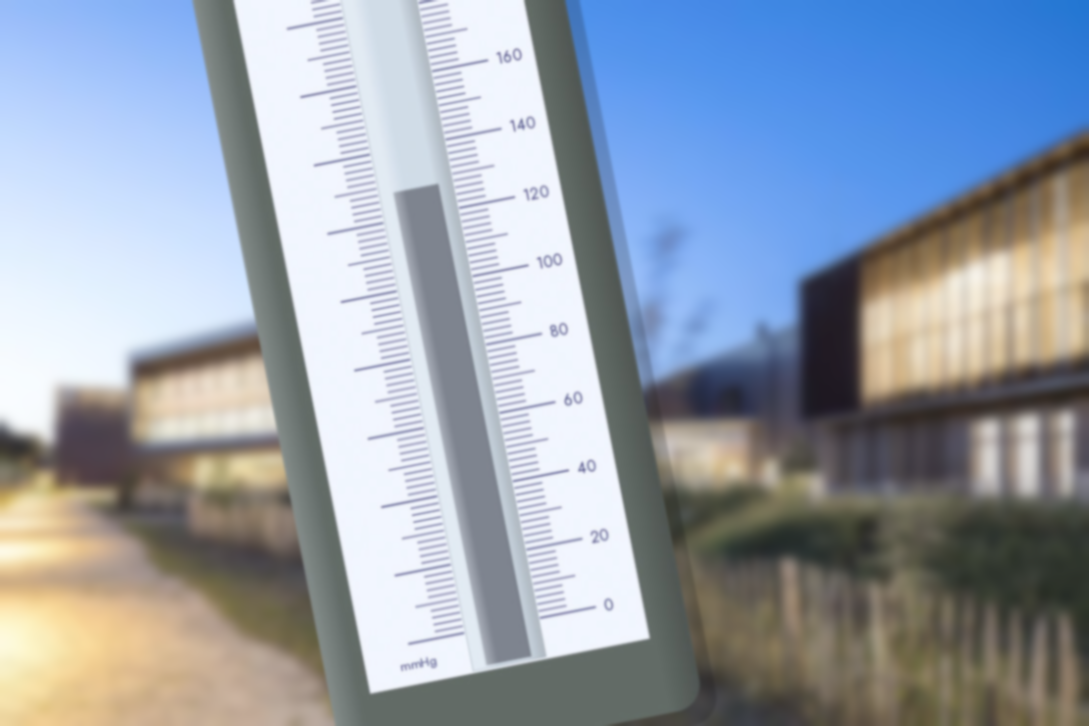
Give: 128 mmHg
